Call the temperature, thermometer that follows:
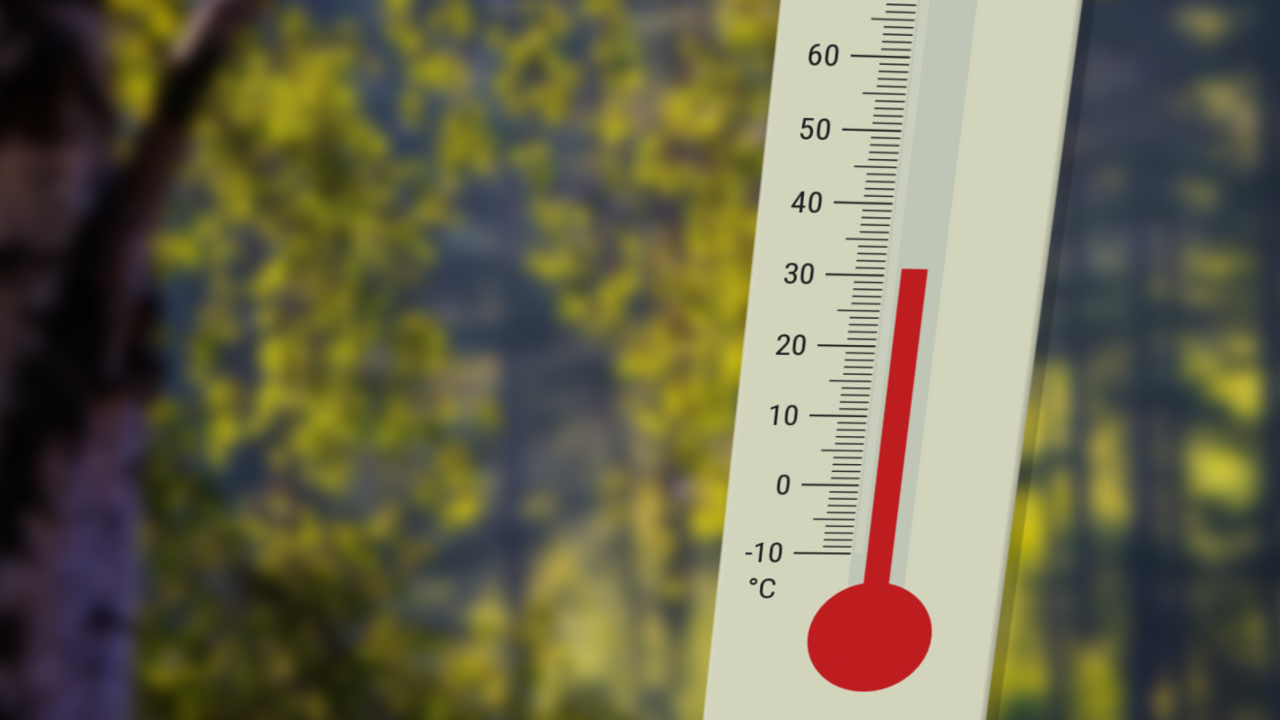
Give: 31 °C
